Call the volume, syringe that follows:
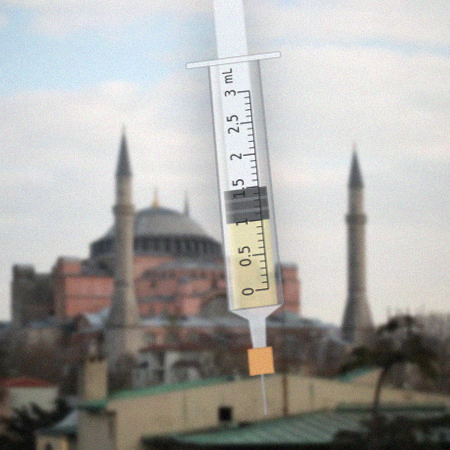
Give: 1 mL
